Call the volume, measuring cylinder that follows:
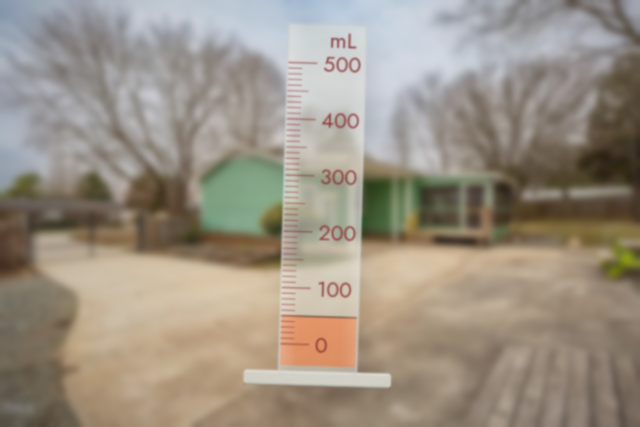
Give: 50 mL
